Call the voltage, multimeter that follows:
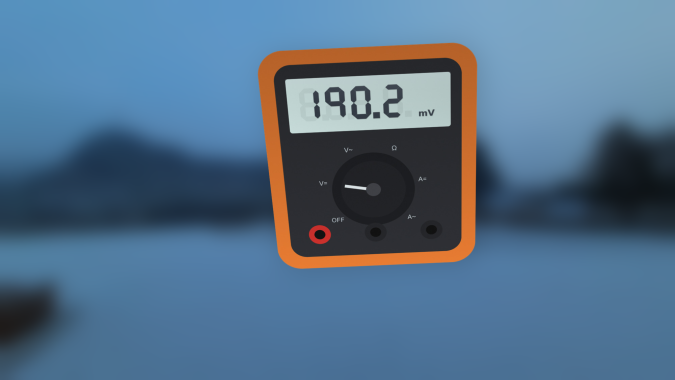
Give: 190.2 mV
